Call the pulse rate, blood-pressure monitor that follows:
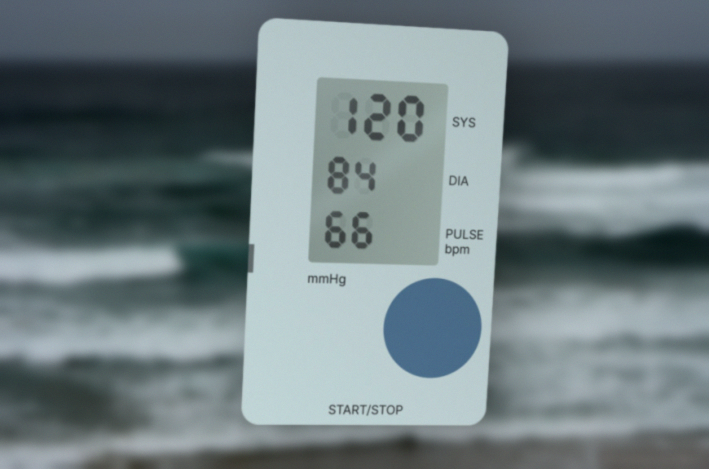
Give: 66 bpm
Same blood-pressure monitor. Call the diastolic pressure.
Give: 84 mmHg
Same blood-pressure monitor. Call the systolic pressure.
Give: 120 mmHg
